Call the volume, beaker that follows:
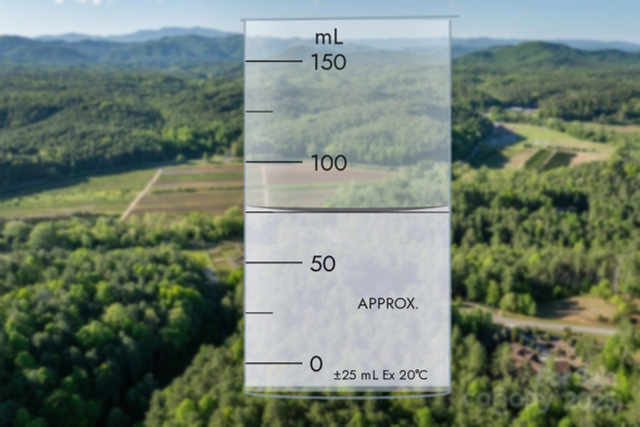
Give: 75 mL
